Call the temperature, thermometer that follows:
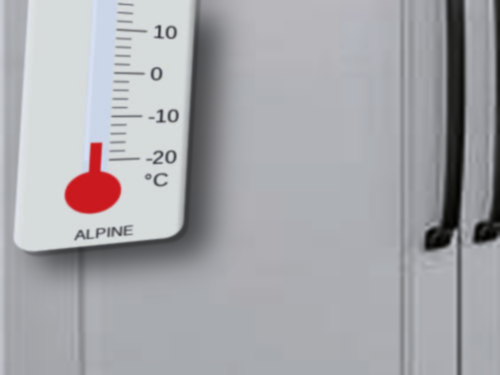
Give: -16 °C
